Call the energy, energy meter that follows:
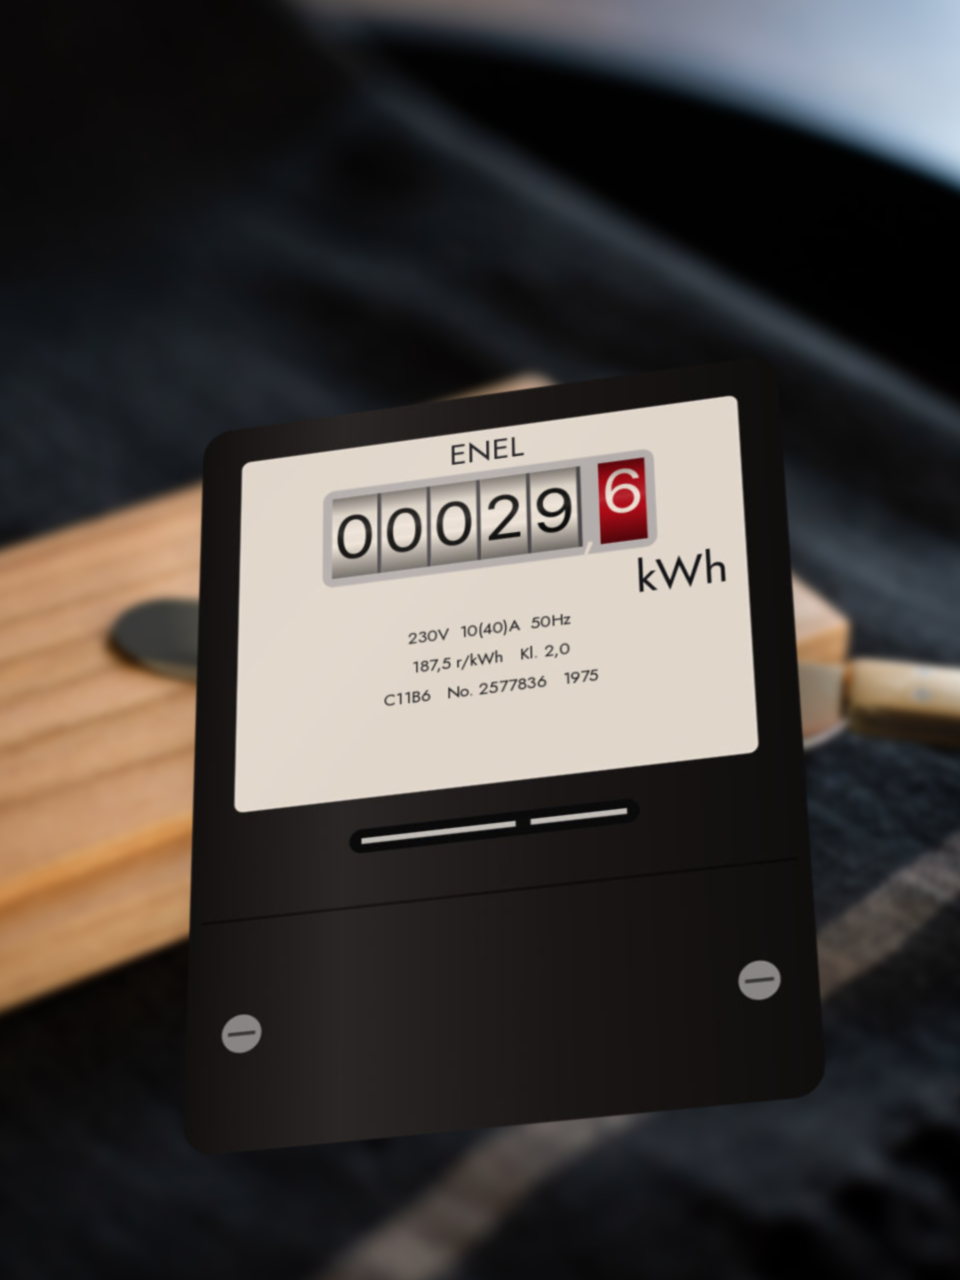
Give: 29.6 kWh
